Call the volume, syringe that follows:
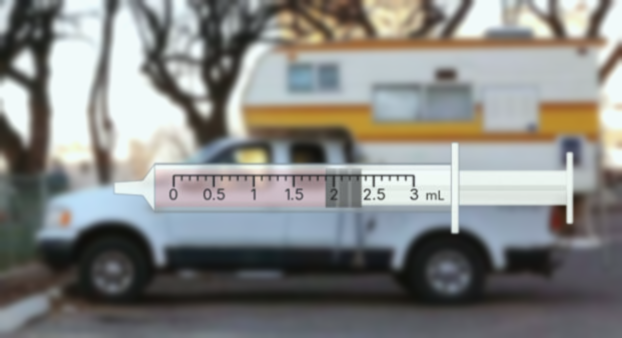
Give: 1.9 mL
